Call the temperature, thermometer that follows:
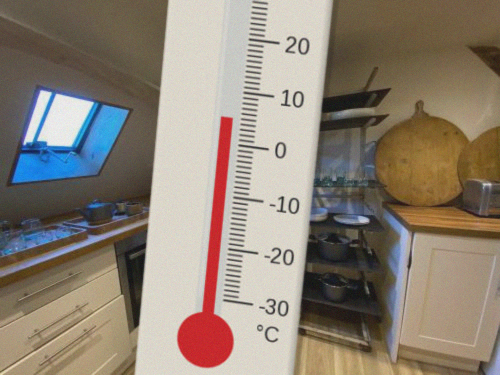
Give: 5 °C
